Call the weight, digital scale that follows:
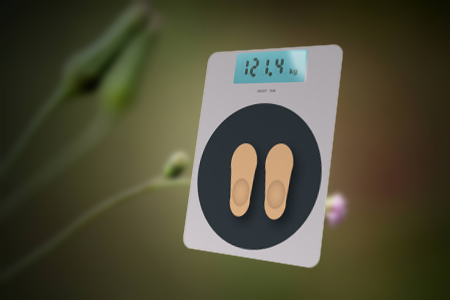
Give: 121.4 kg
